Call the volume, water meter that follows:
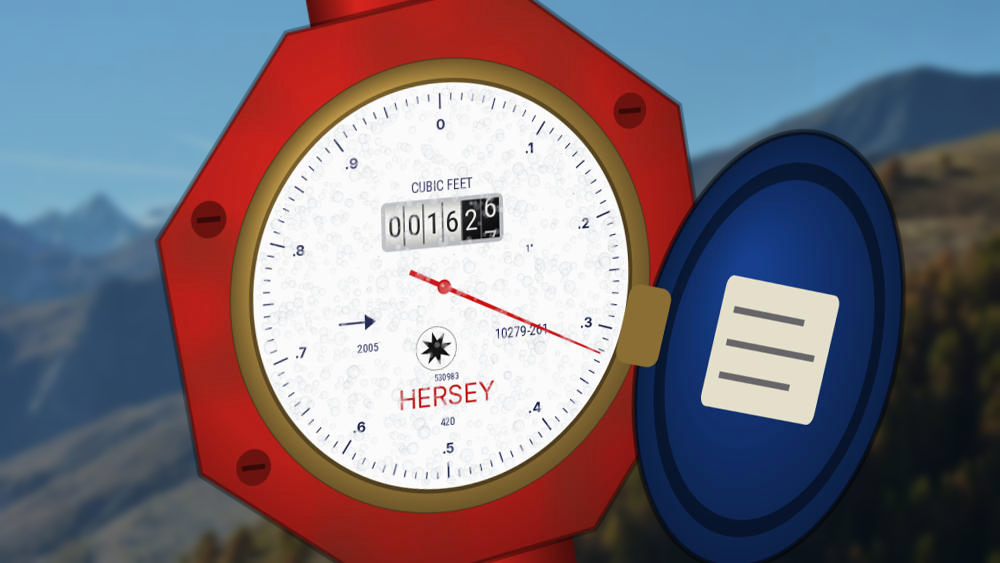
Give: 1626.32 ft³
